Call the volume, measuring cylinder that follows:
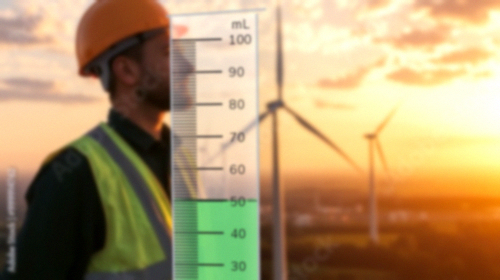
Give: 50 mL
